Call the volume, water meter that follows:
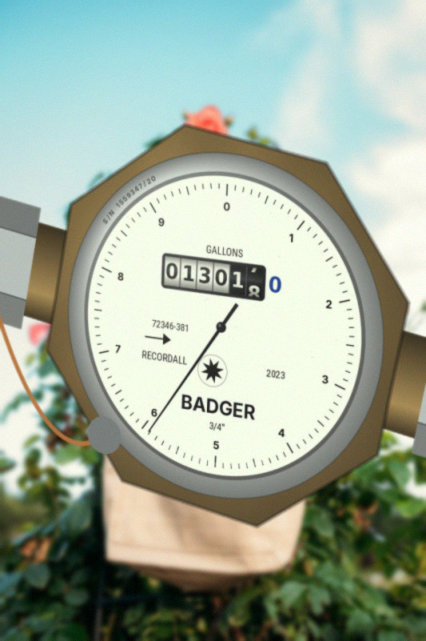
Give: 130175.9 gal
